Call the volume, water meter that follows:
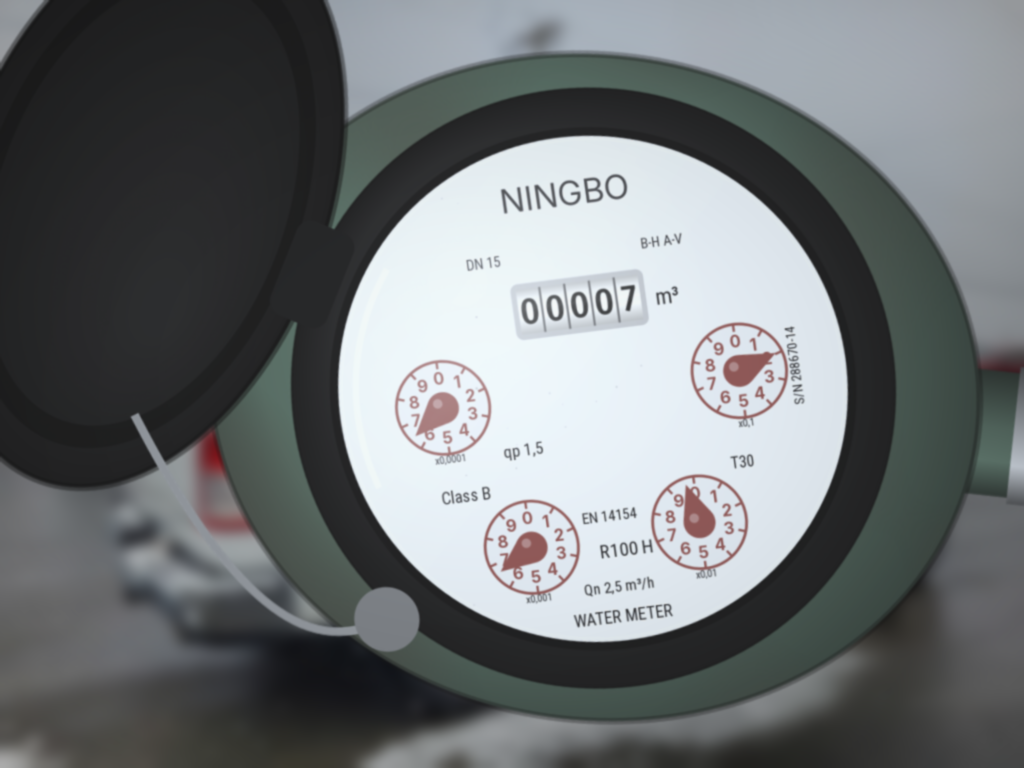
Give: 7.1966 m³
